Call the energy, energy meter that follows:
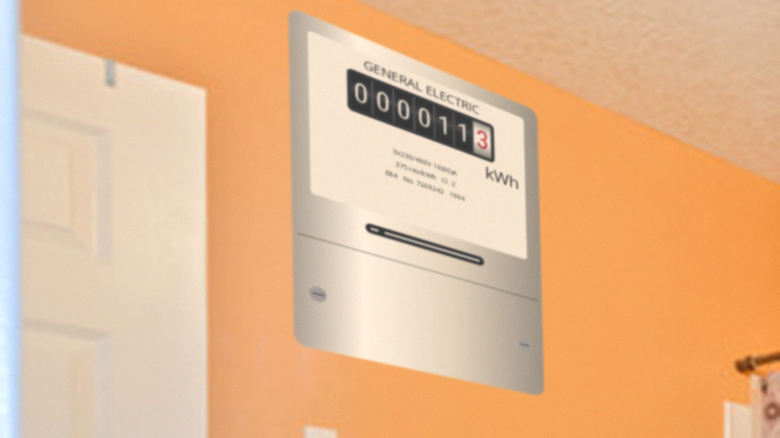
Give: 11.3 kWh
